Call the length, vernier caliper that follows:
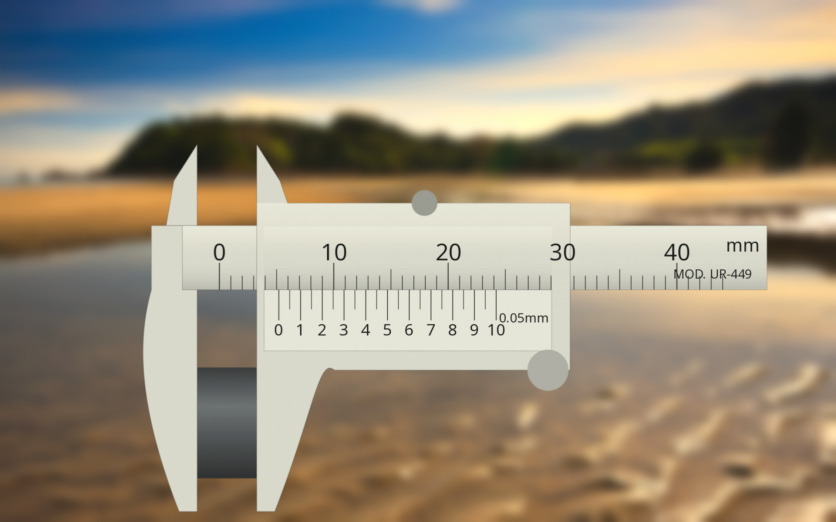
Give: 5.2 mm
